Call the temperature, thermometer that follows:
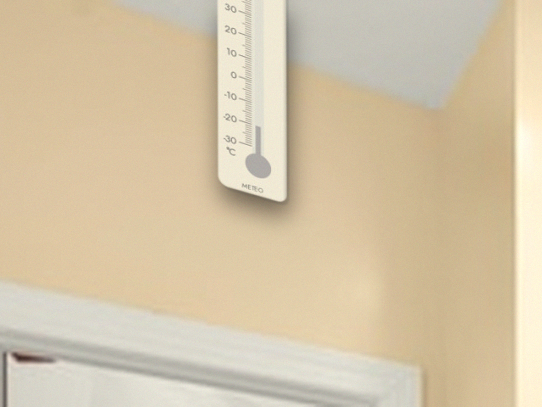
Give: -20 °C
